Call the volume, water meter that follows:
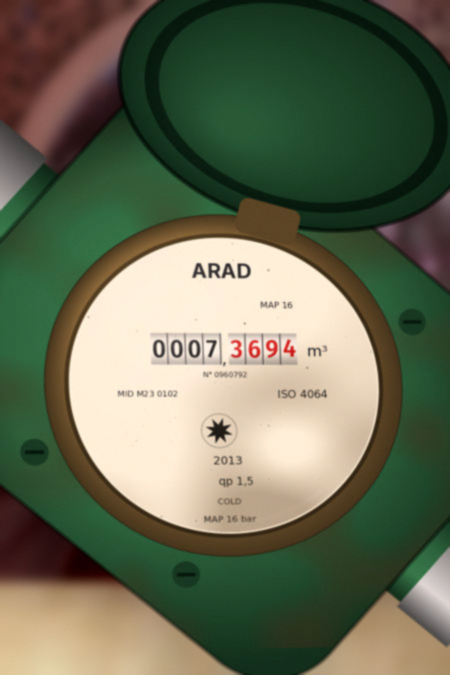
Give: 7.3694 m³
